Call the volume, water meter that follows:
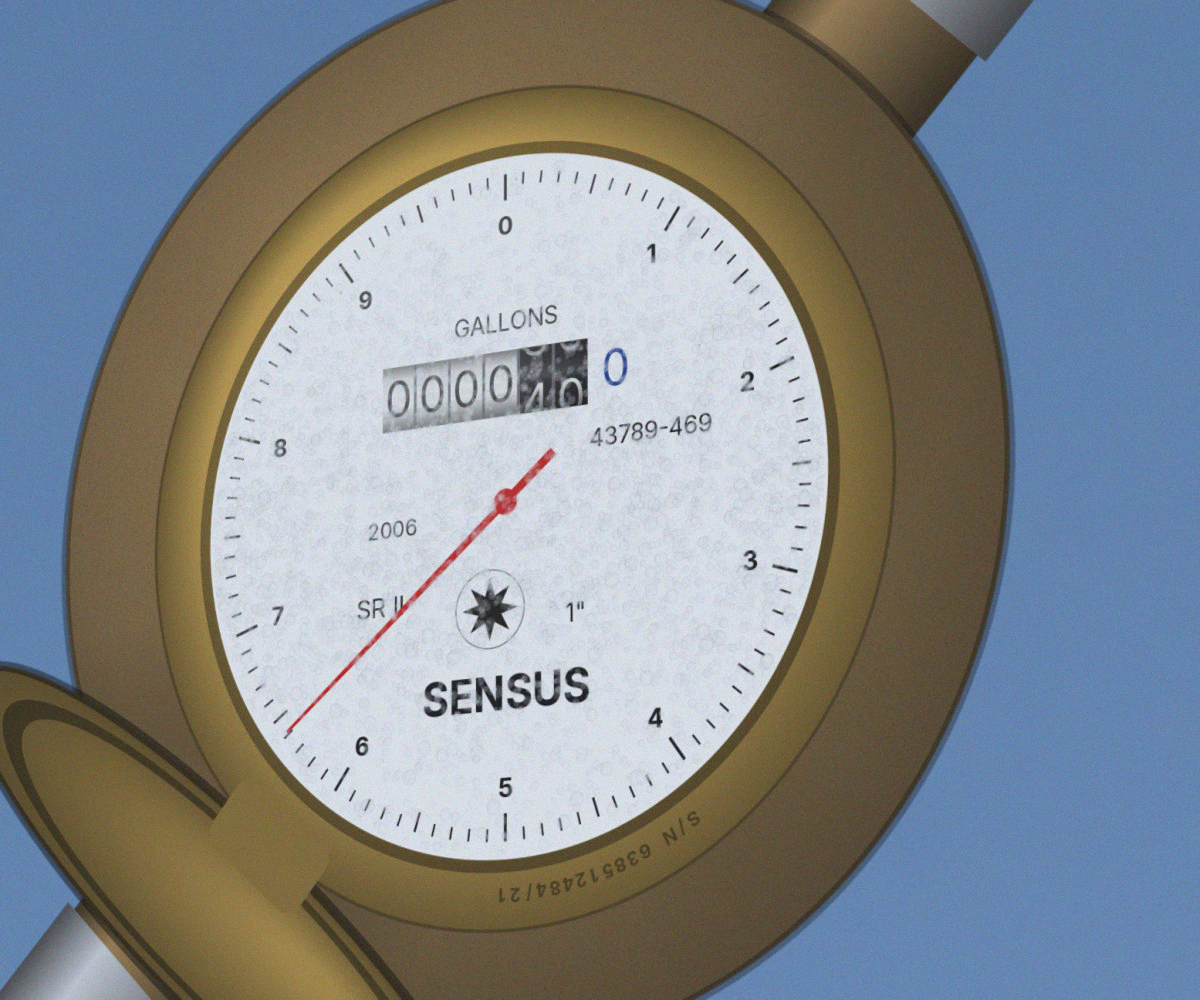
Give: 396.4 gal
